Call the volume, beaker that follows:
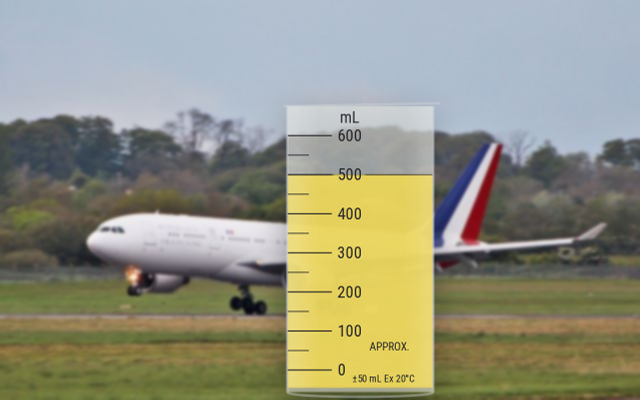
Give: 500 mL
